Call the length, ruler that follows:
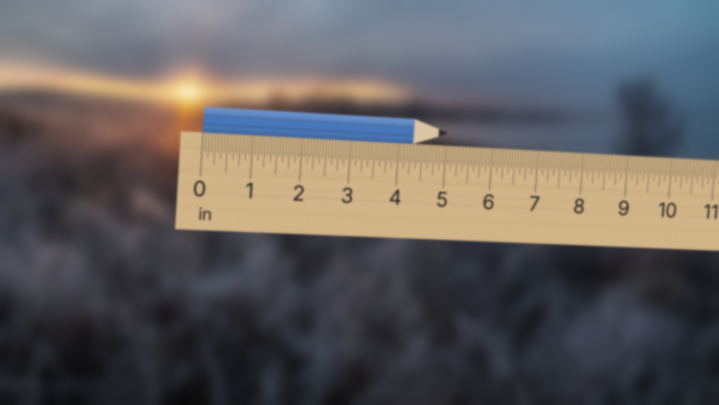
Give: 5 in
